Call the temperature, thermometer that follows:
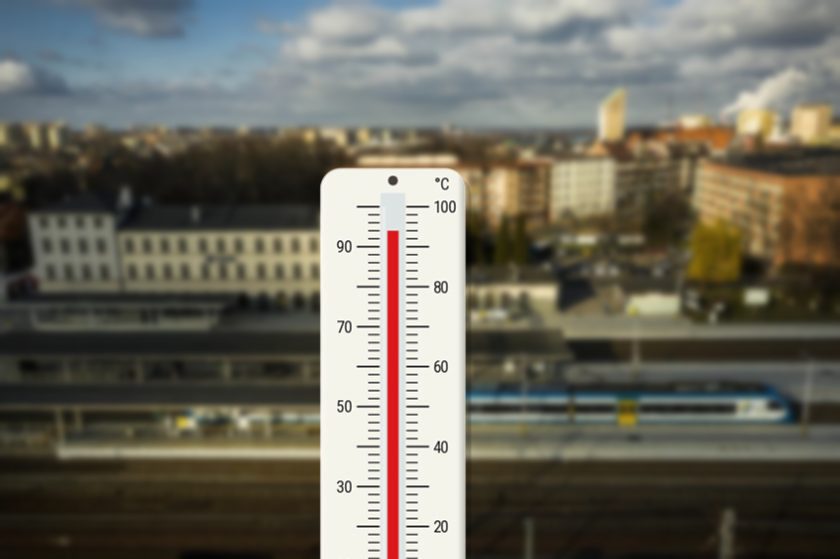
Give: 94 °C
